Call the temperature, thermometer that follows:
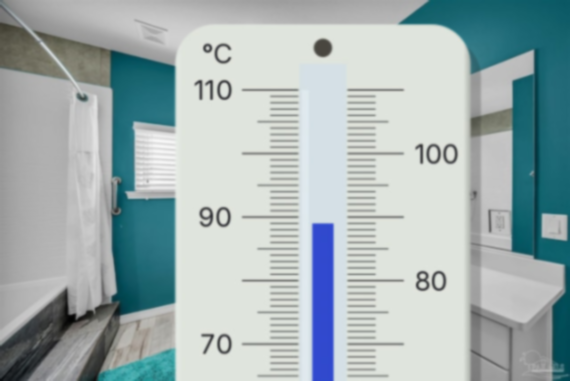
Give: 89 °C
